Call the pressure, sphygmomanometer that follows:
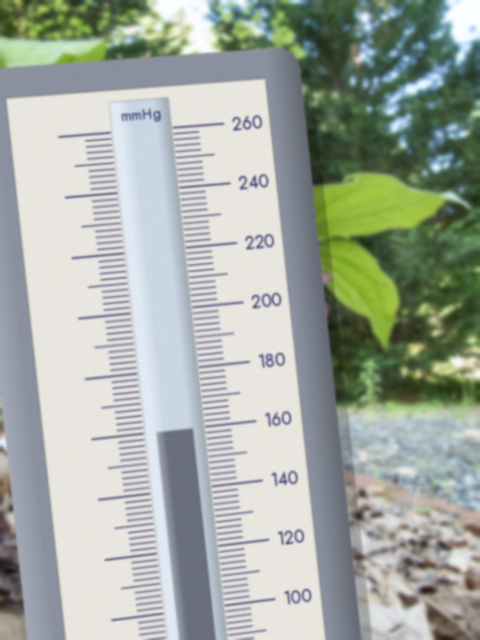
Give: 160 mmHg
